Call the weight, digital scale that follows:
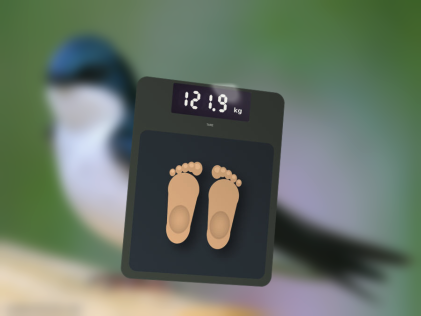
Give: 121.9 kg
